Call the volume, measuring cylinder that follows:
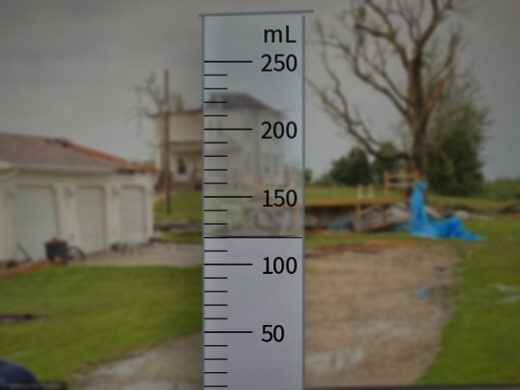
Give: 120 mL
